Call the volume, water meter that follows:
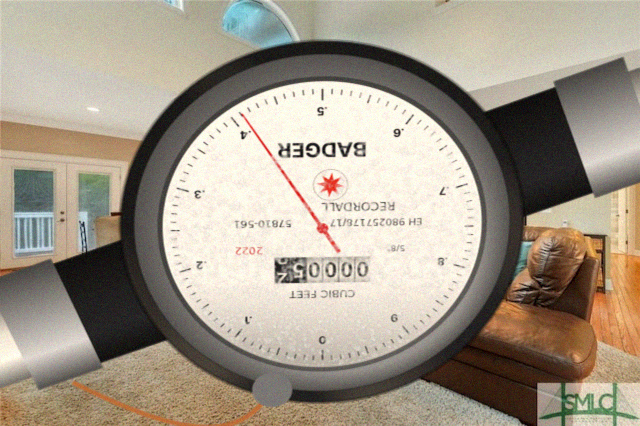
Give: 52.41 ft³
